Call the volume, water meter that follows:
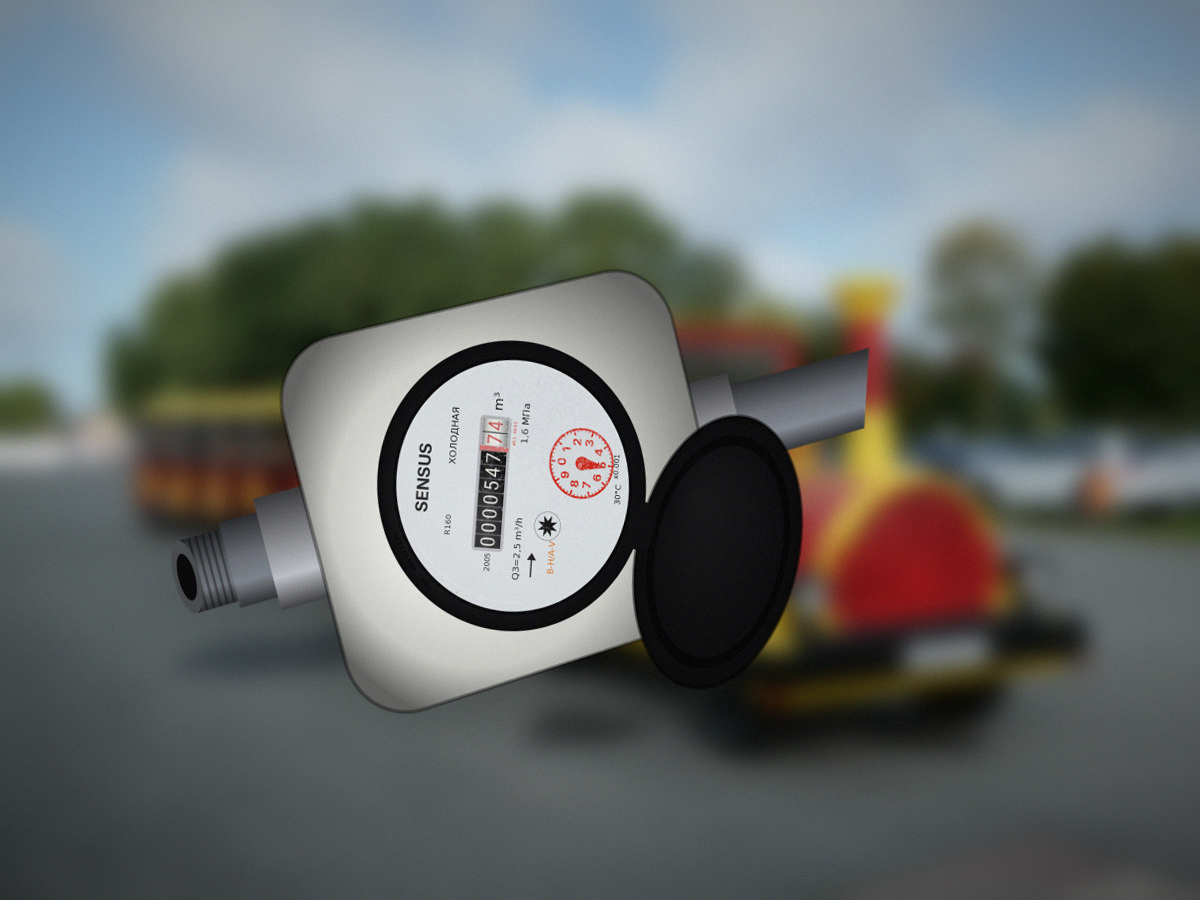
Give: 547.745 m³
